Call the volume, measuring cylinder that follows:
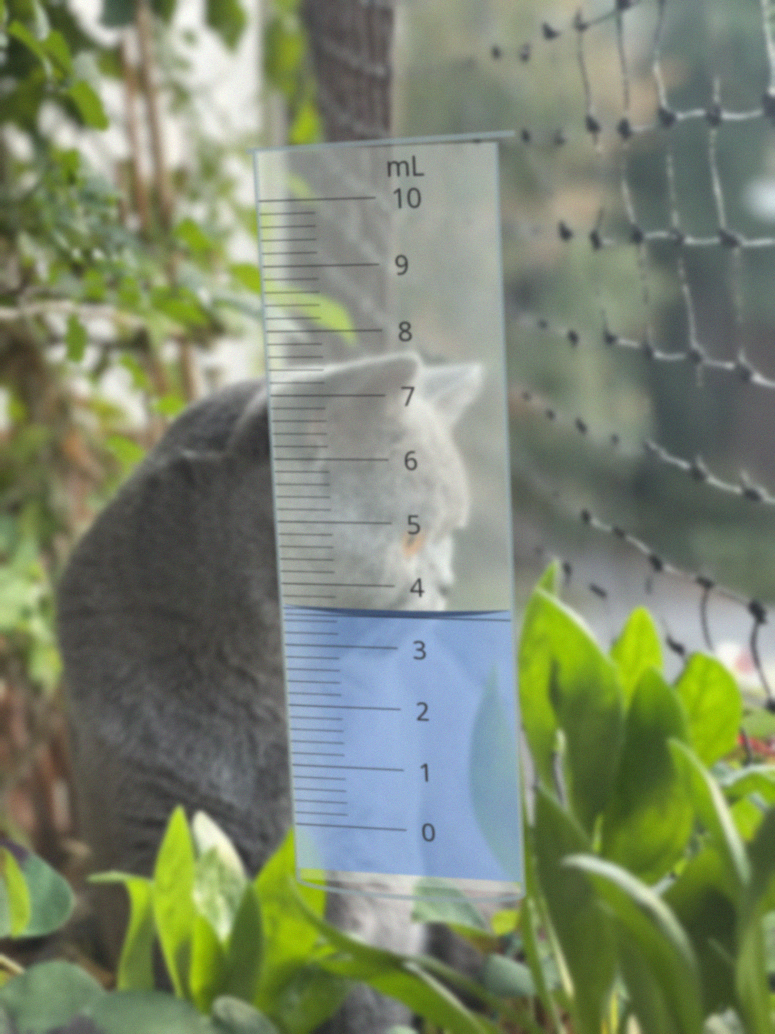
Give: 3.5 mL
